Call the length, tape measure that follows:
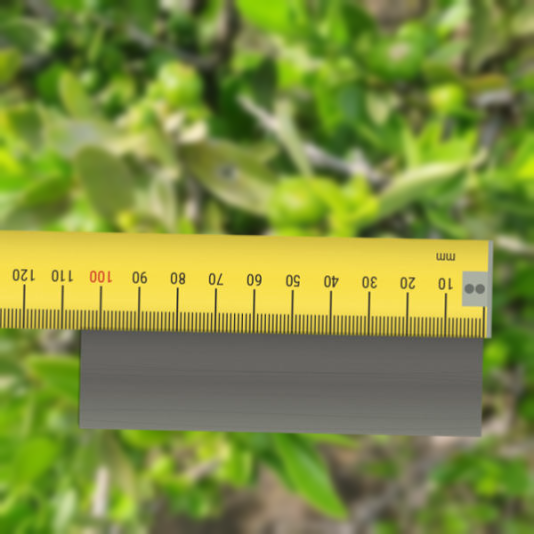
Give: 105 mm
